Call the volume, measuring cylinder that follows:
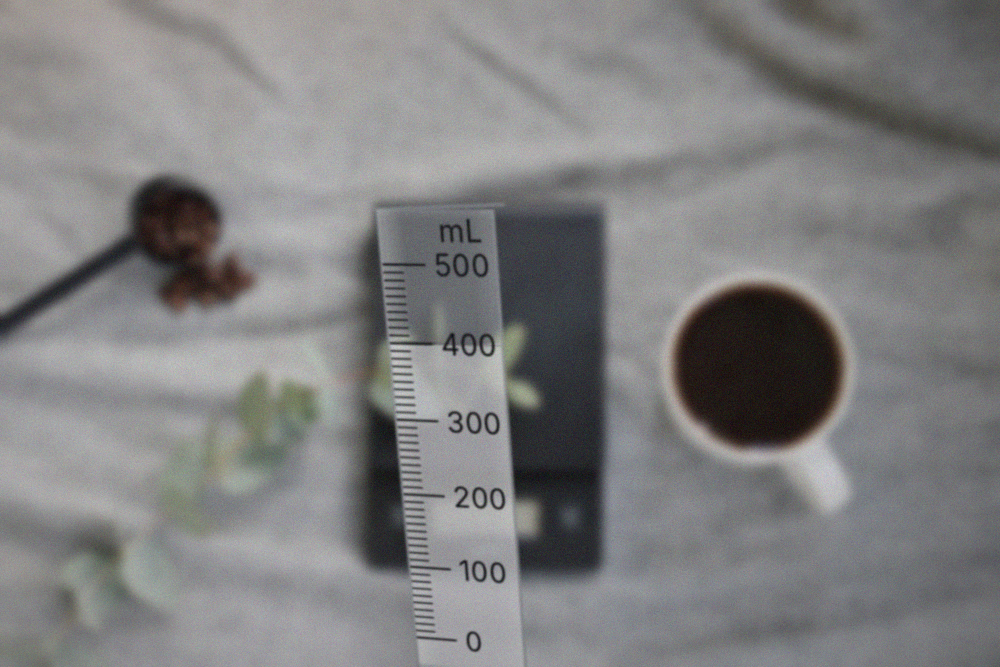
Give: 400 mL
